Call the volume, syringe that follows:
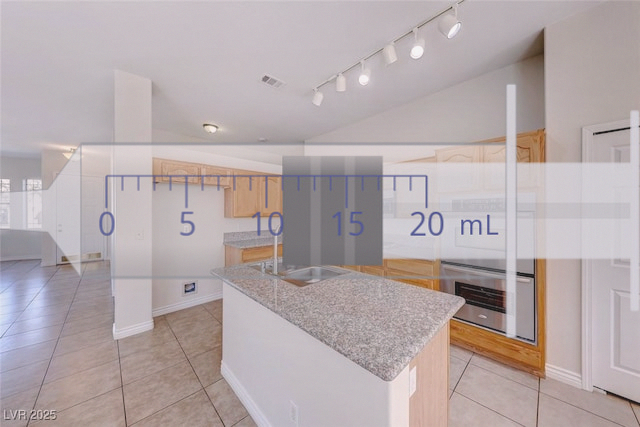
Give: 11 mL
